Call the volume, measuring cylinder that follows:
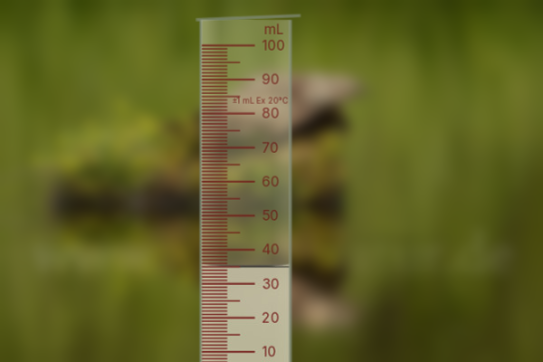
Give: 35 mL
